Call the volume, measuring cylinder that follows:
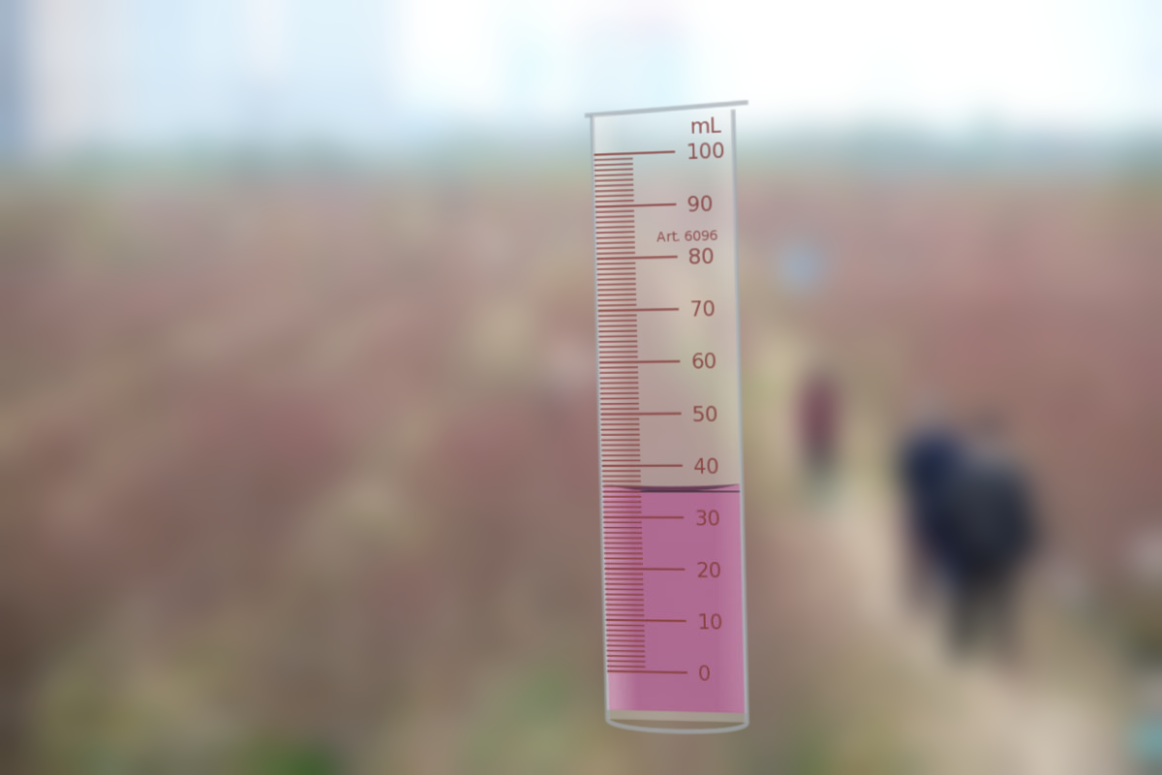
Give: 35 mL
